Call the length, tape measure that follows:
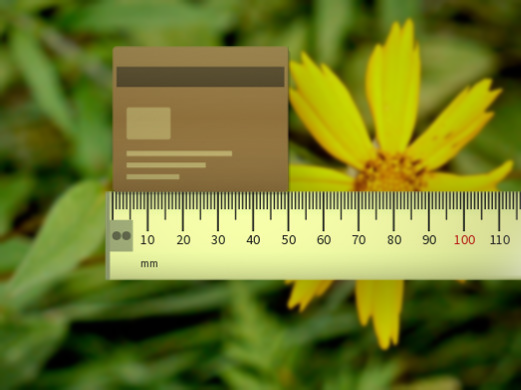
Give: 50 mm
